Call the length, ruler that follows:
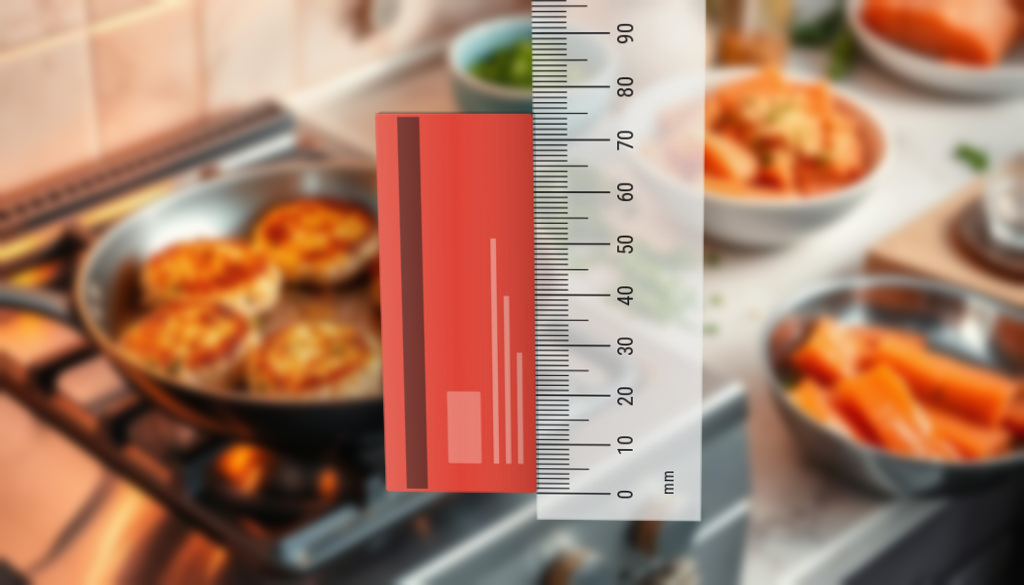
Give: 75 mm
